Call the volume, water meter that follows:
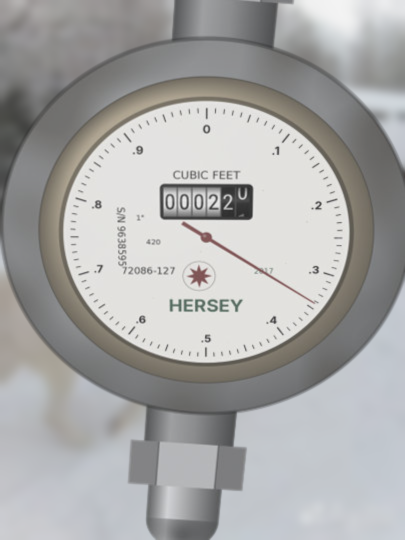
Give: 220.34 ft³
